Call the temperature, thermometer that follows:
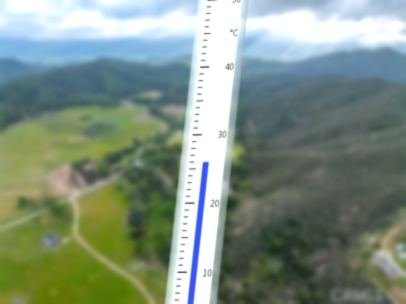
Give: 26 °C
